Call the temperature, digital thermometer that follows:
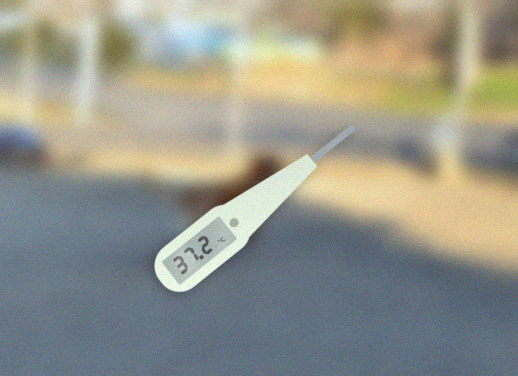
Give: 37.2 °C
